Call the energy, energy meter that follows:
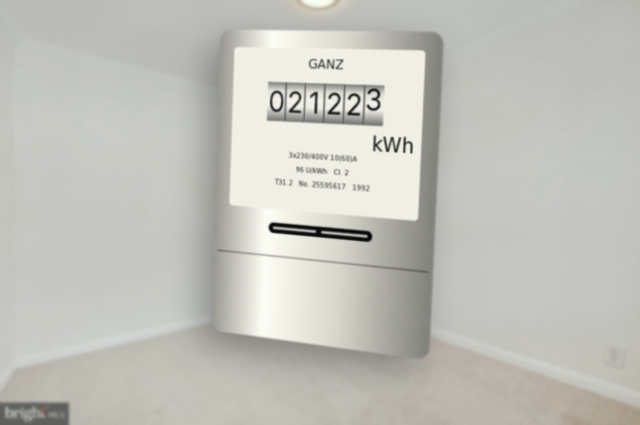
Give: 21223 kWh
